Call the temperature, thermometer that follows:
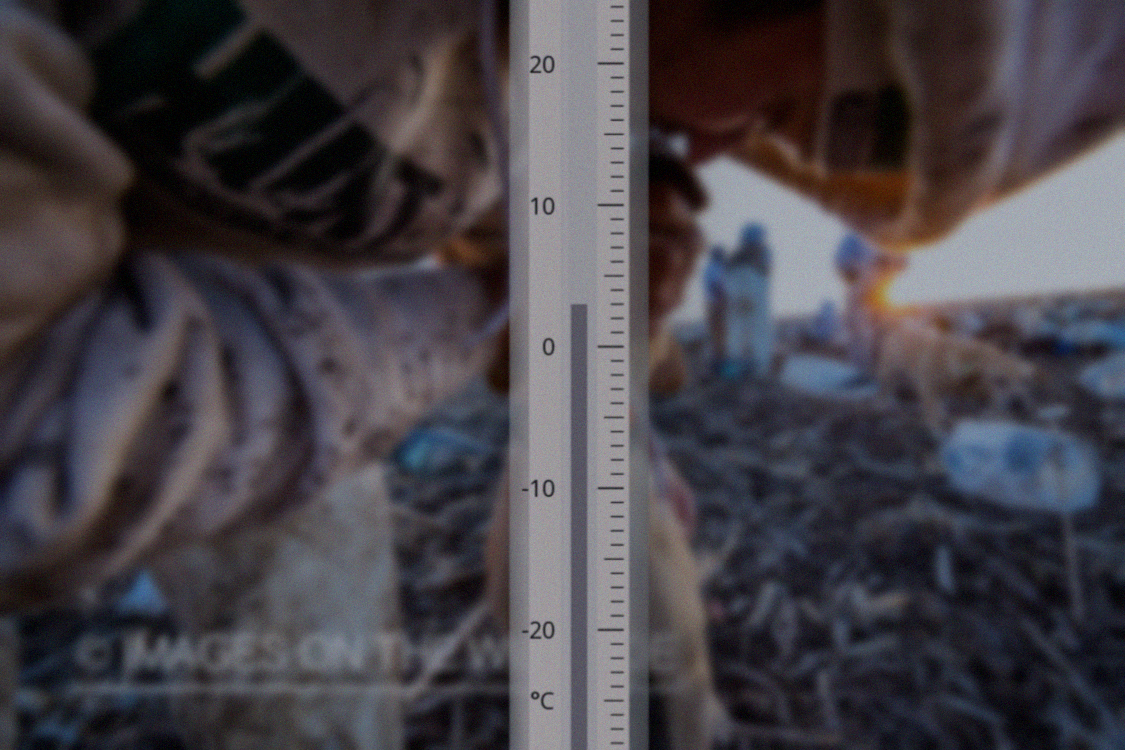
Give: 3 °C
